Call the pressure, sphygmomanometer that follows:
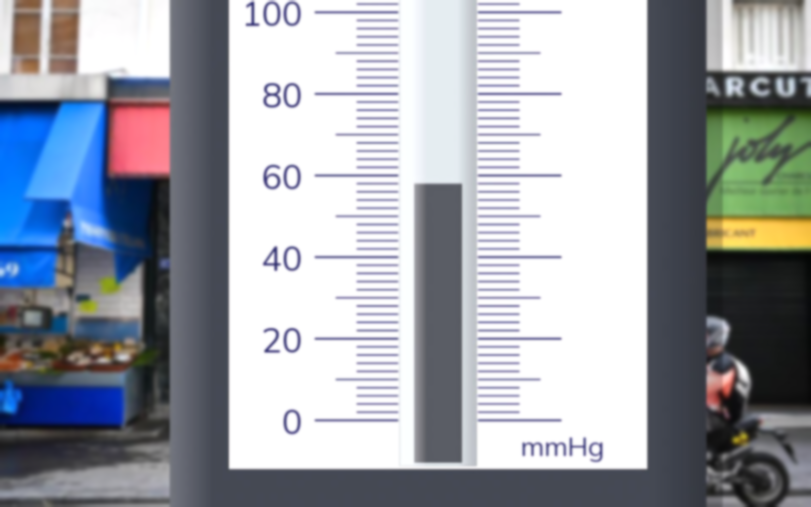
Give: 58 mmHg
